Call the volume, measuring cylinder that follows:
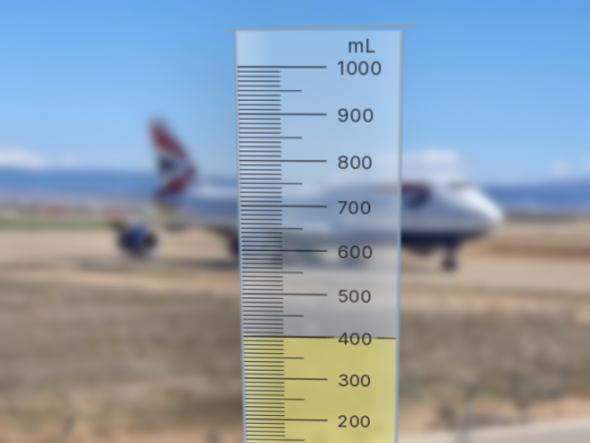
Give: 400 mL
